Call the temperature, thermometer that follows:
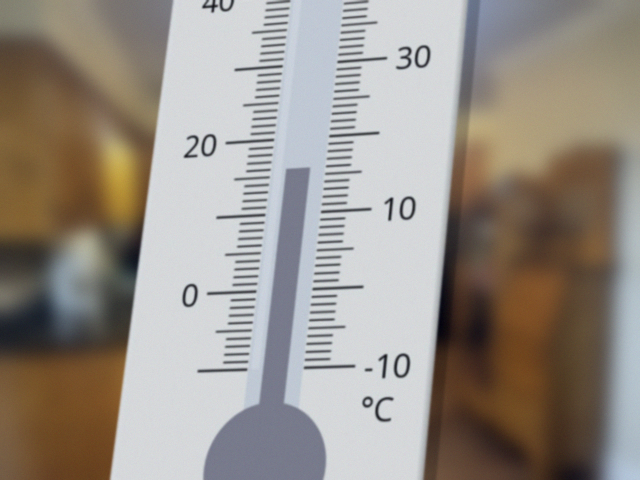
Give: 16 °C
